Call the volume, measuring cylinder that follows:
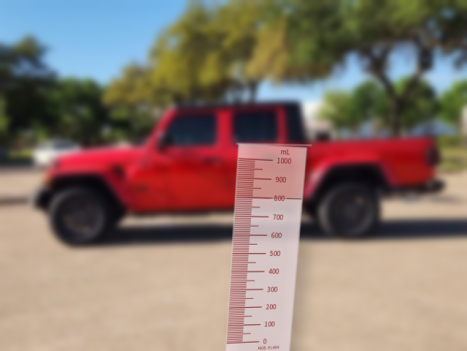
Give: 800 mL
